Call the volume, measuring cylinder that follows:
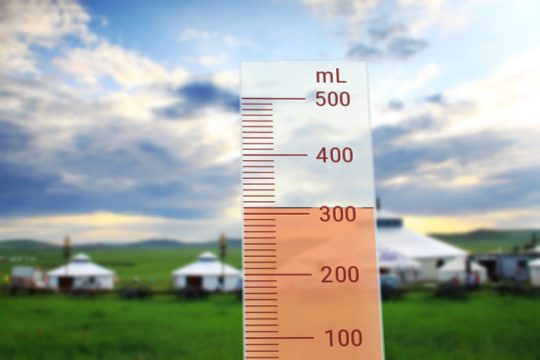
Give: 310 mL
